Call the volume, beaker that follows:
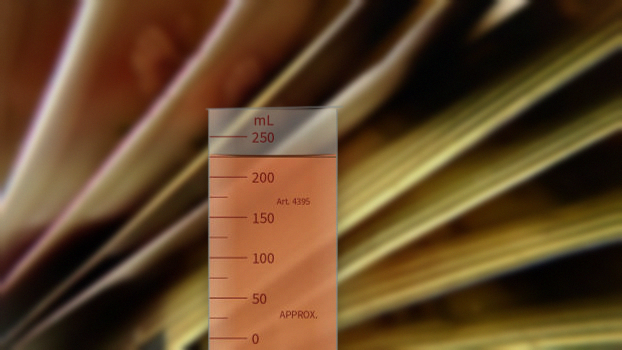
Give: 225 mL
